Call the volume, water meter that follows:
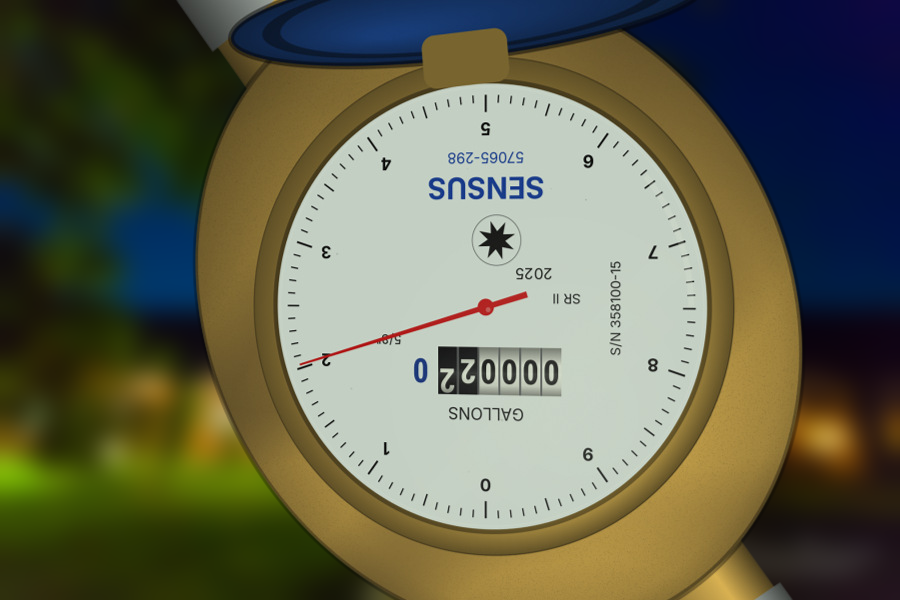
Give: 222.0 gal
